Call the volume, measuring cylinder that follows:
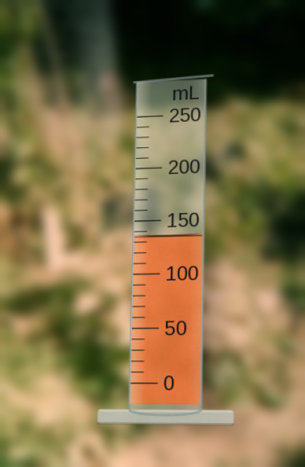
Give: 135 mL
